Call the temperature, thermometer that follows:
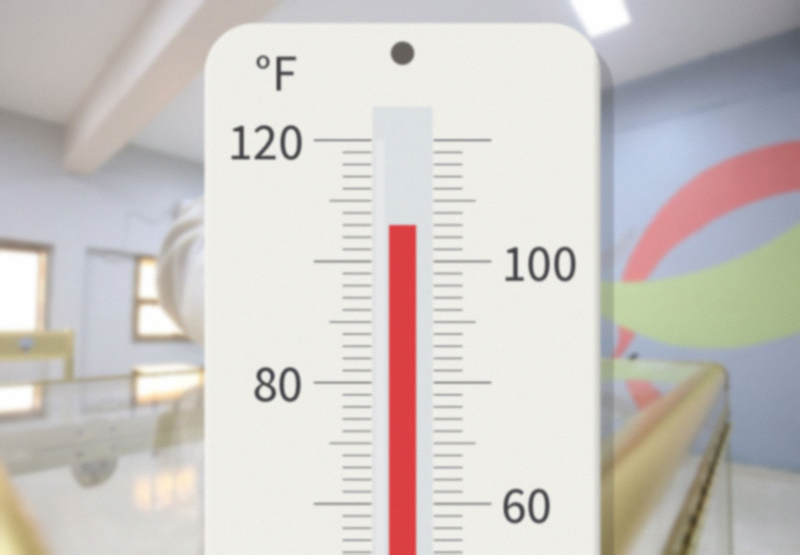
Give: 106 °F
